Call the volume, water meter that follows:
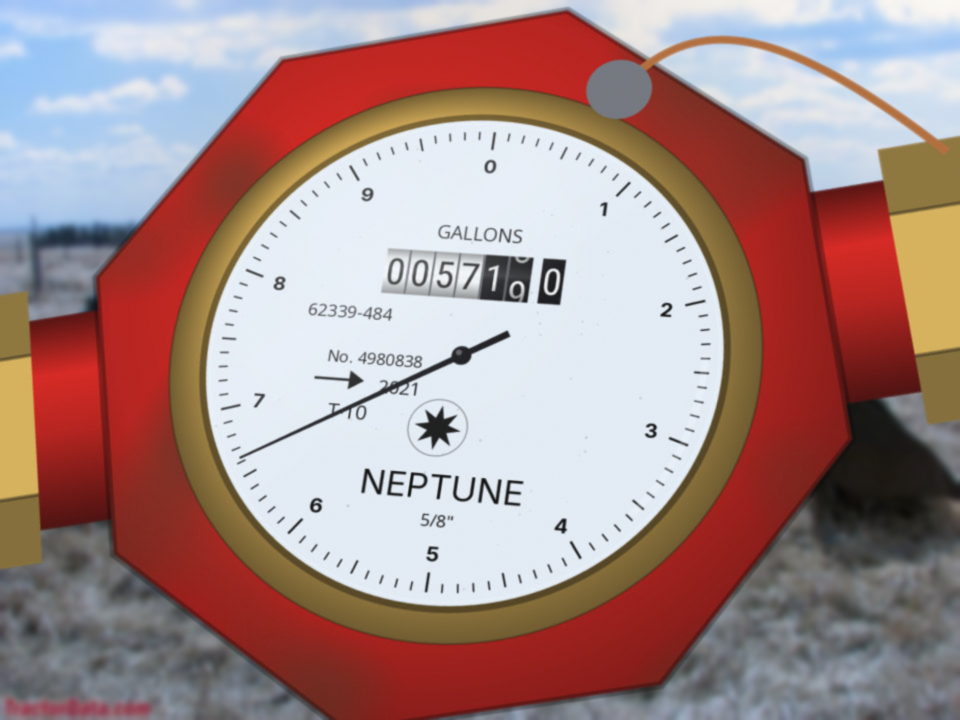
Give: 57186.6 gal
